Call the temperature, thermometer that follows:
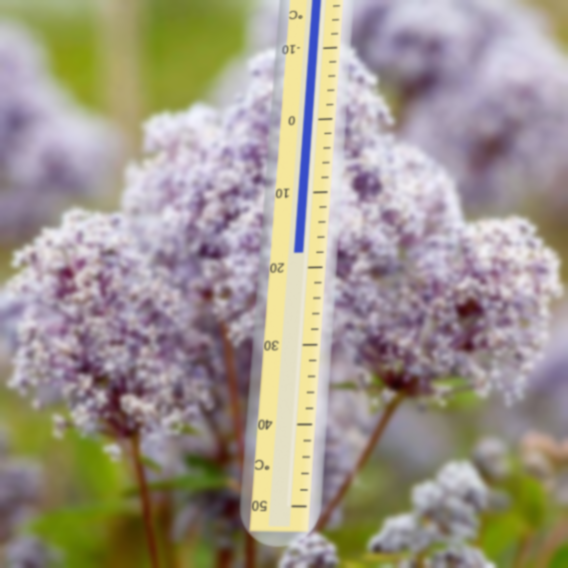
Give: 18 °C
